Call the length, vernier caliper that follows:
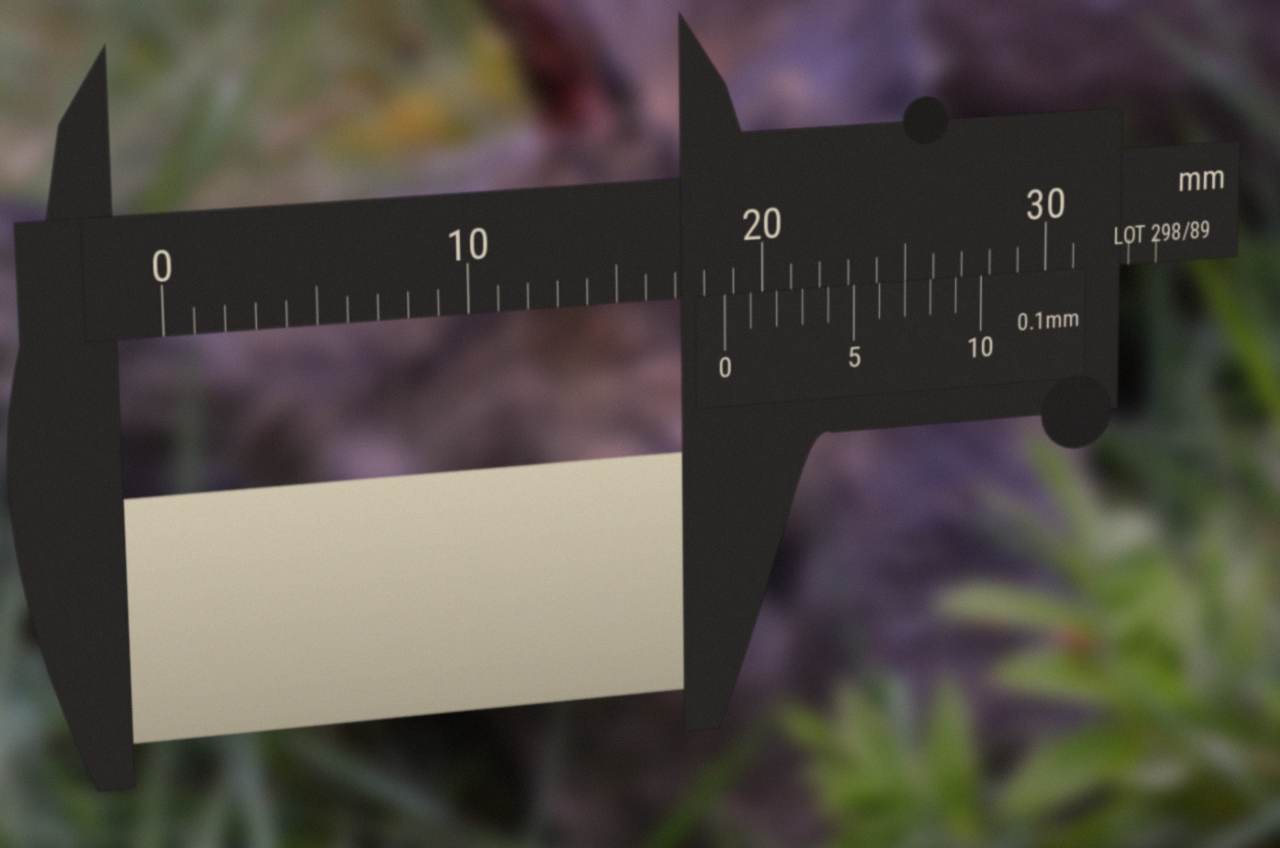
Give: 18.7 mm
